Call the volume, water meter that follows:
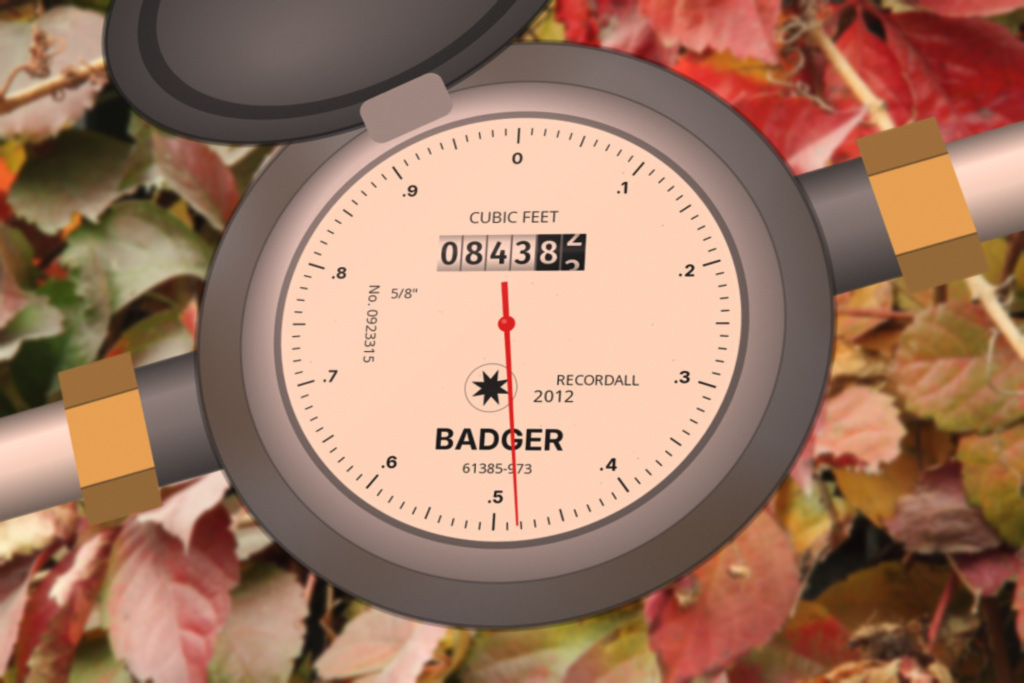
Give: 84382.48 ft³
